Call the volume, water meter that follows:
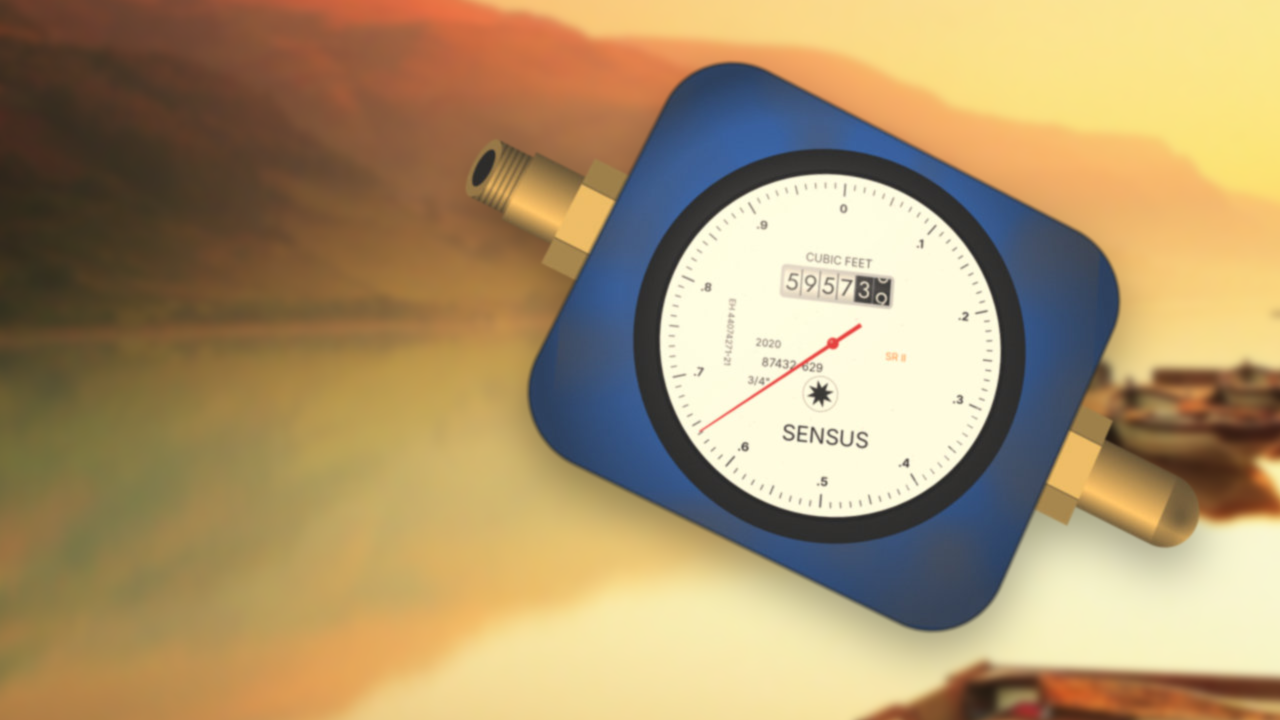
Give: 595738.64 ft³
